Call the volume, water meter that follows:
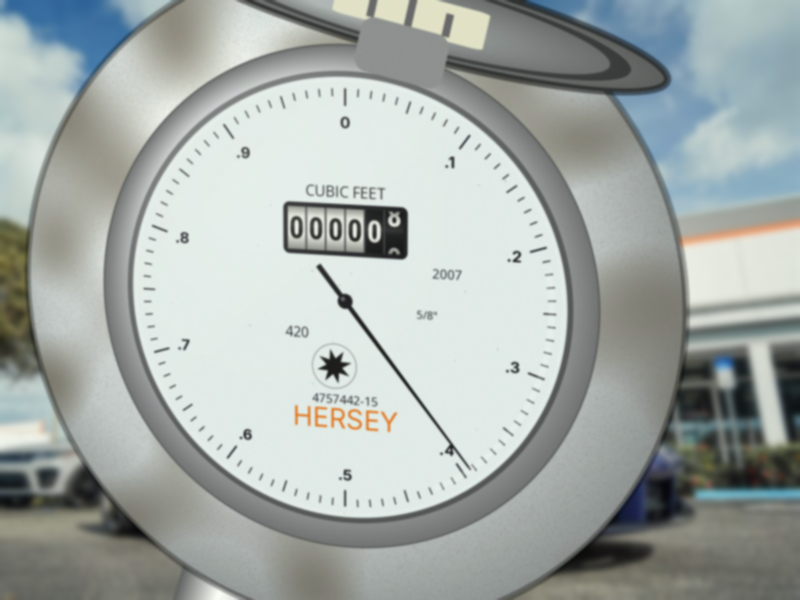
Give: 8.39 ft³
